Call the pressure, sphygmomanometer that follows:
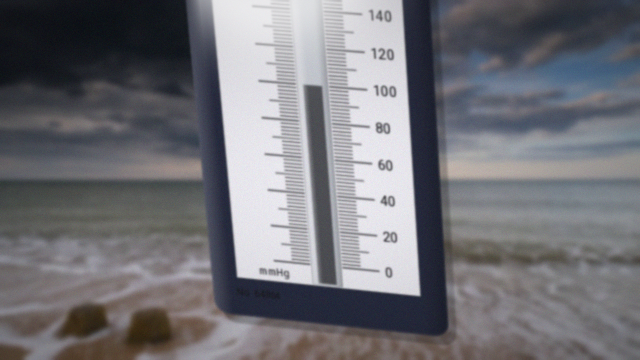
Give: 100 mmHg
